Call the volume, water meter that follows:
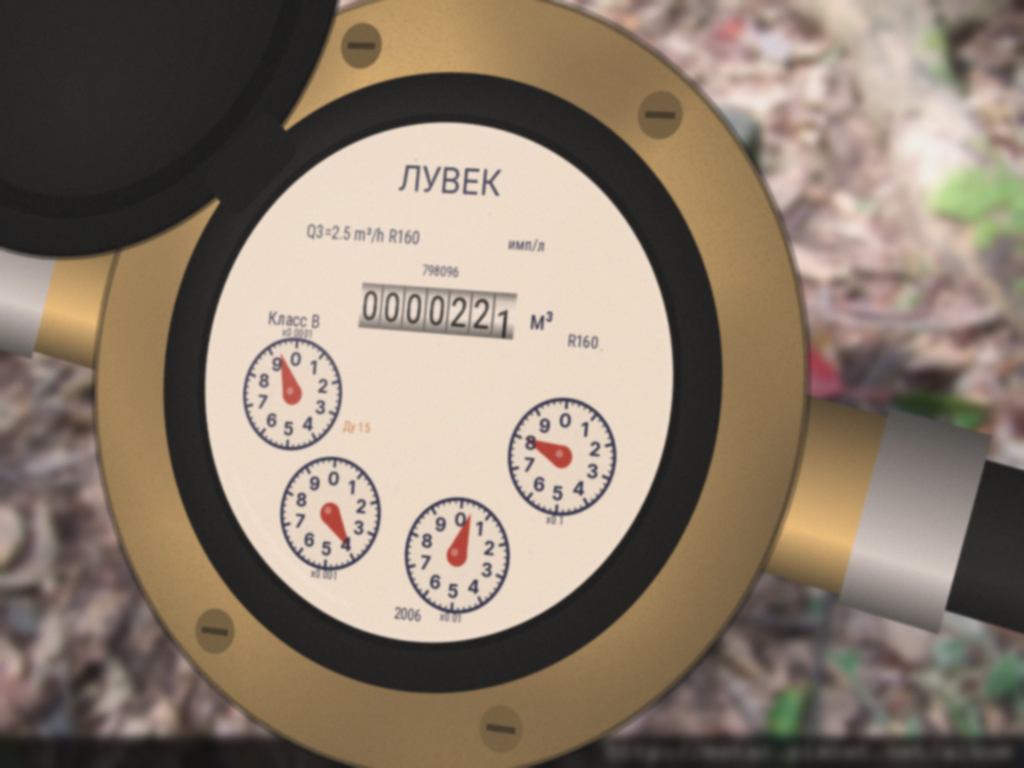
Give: 220.8039 m³
